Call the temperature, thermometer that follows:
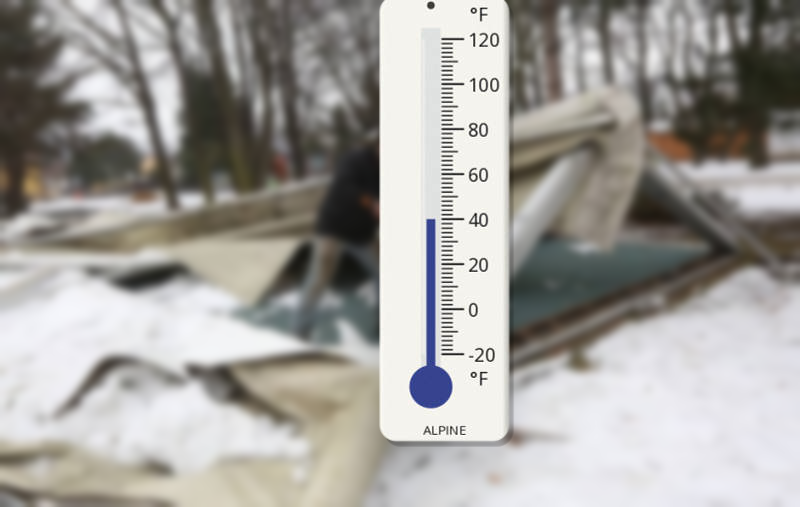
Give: 40 °F
